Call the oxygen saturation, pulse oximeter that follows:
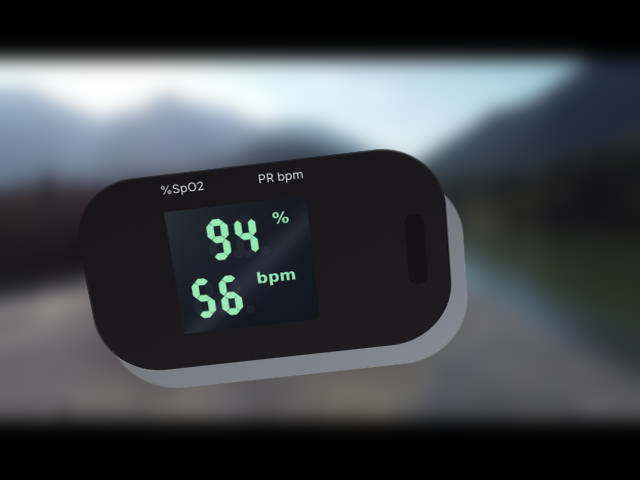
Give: 94 %
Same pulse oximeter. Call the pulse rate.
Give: 56 bpm
